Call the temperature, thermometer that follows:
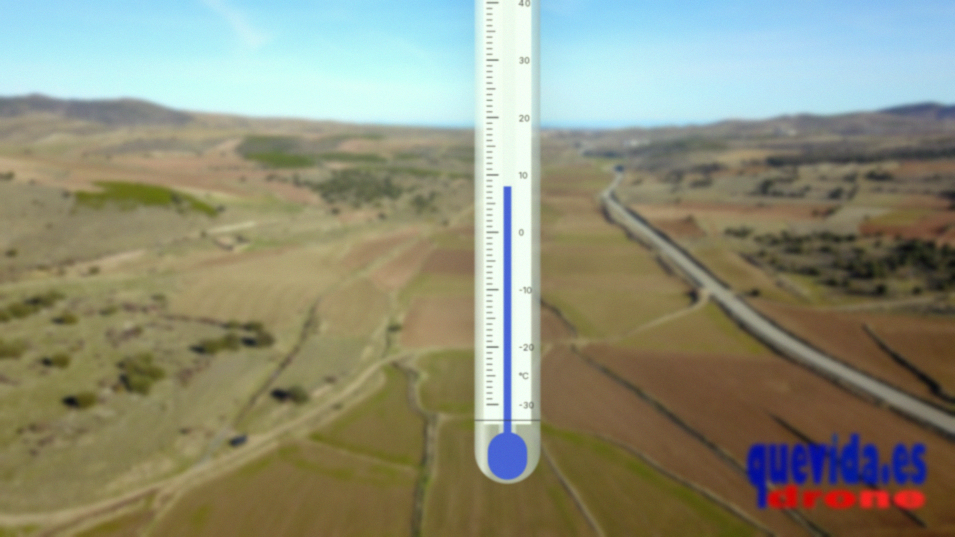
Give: 8 °C
